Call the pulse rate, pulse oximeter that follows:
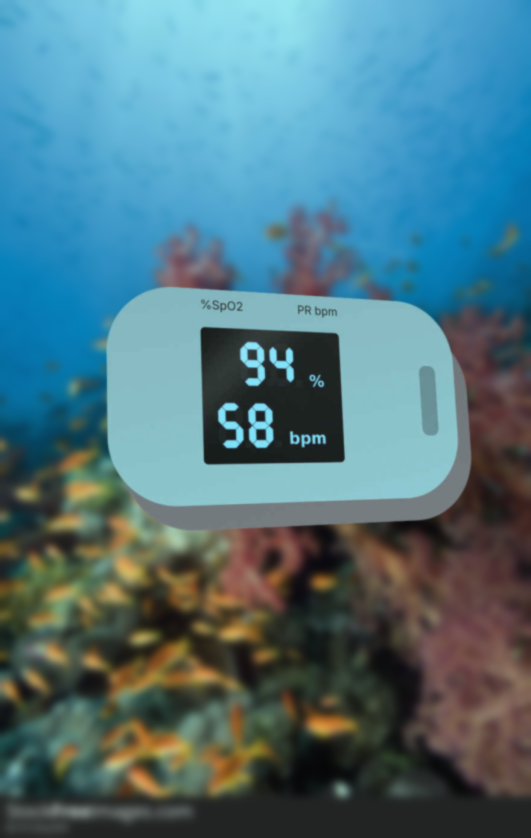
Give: 58 bpm
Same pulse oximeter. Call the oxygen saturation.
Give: 94 %
